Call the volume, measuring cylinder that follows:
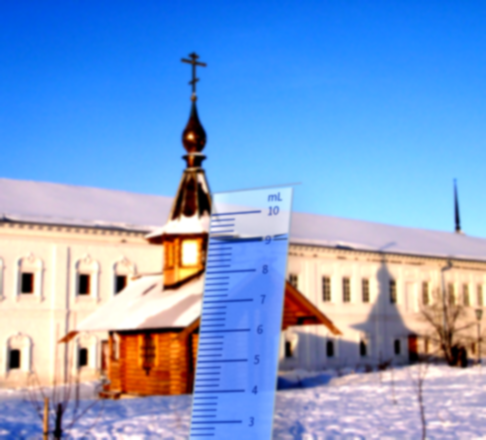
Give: 9 mL
